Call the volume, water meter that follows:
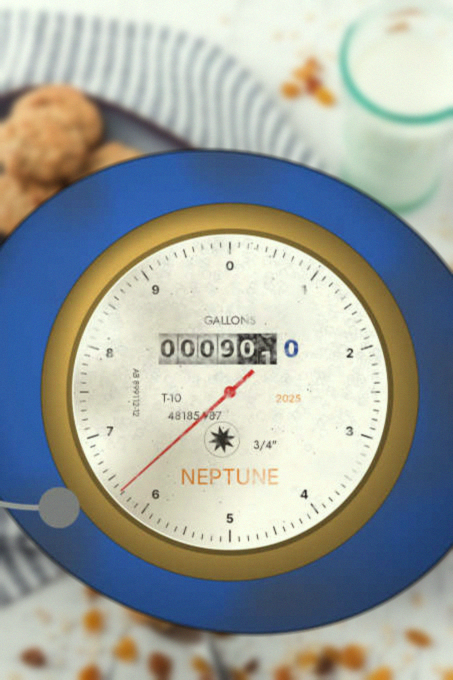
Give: 9006.3 gal
